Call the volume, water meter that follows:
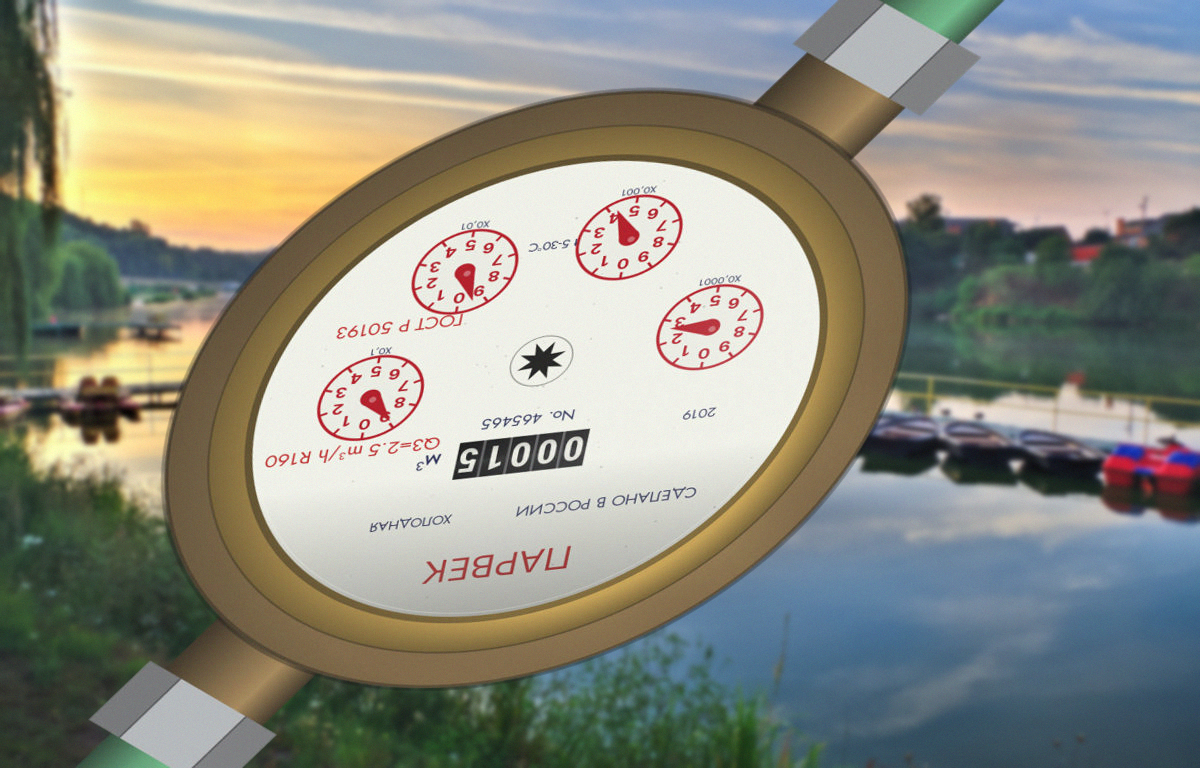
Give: 15.8942 m³
